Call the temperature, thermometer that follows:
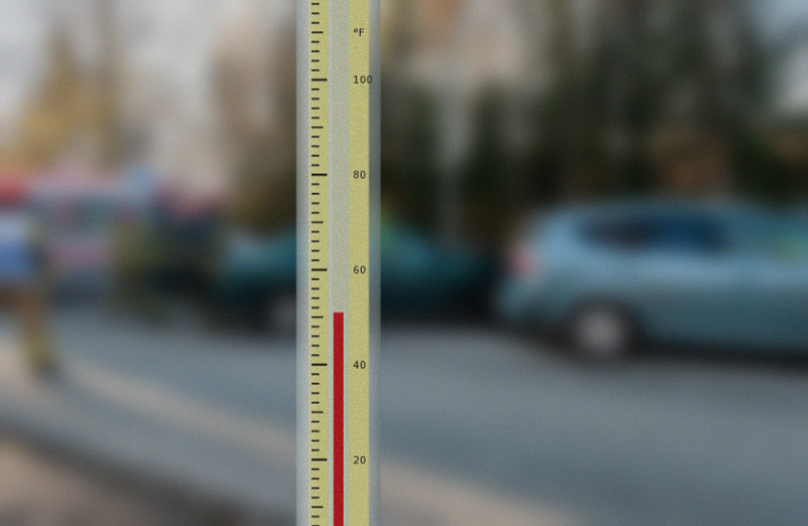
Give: 51 °F
